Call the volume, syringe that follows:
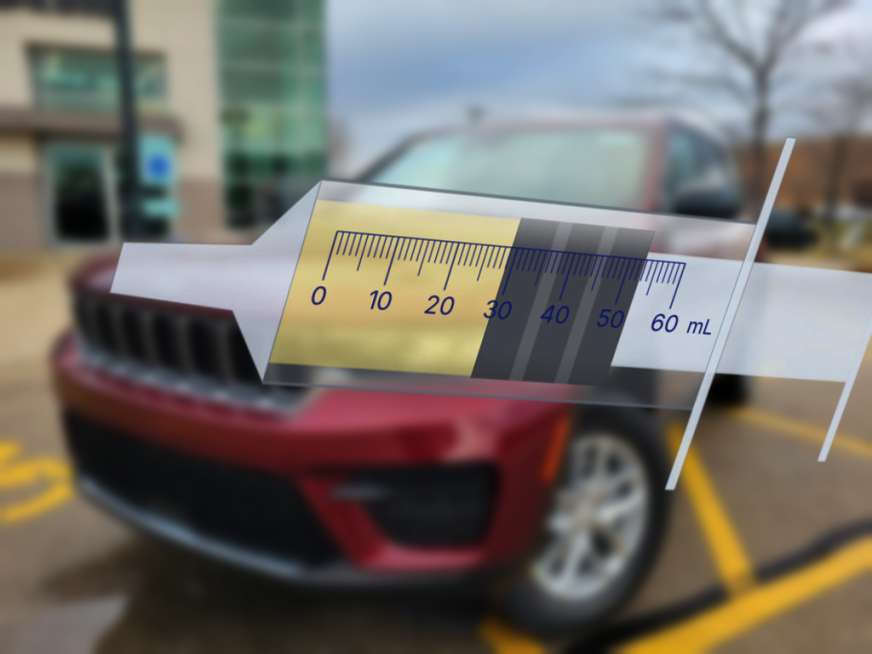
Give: 29 mL
